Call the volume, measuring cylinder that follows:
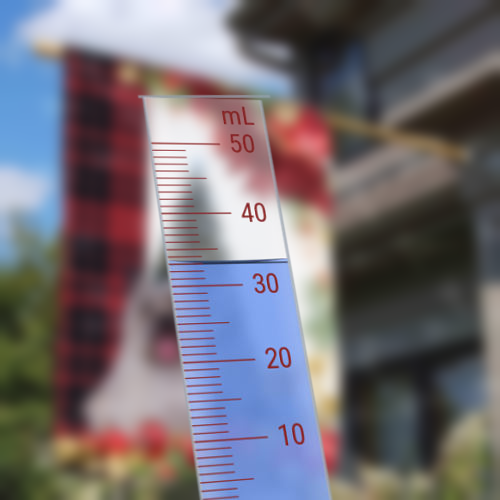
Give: 33 mL
